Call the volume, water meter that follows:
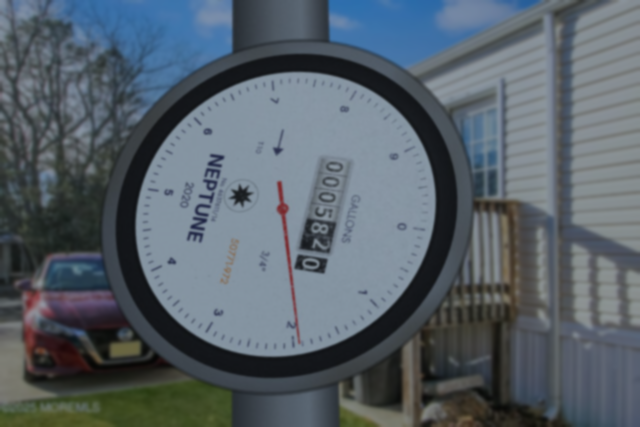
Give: 5821.9 gal
